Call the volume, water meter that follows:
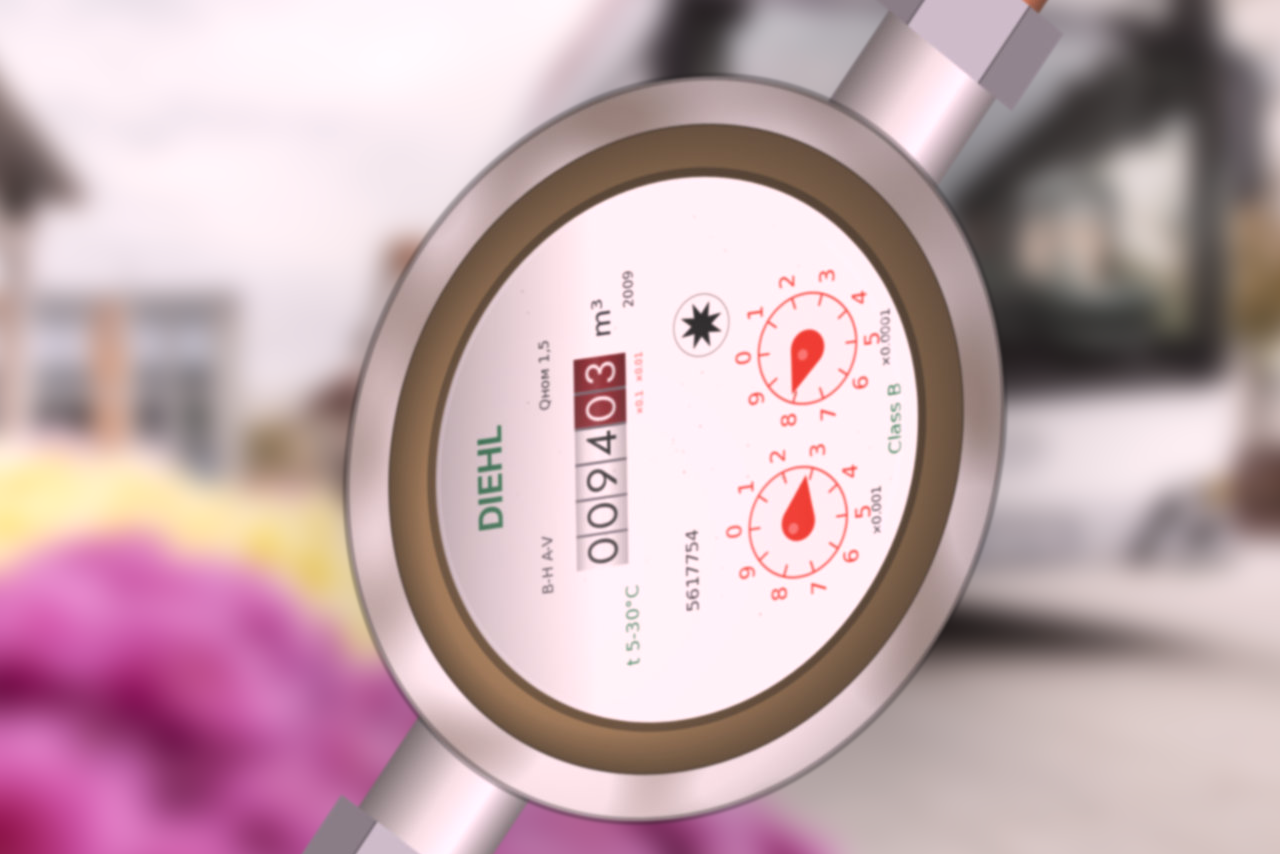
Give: 94.0328 m³
